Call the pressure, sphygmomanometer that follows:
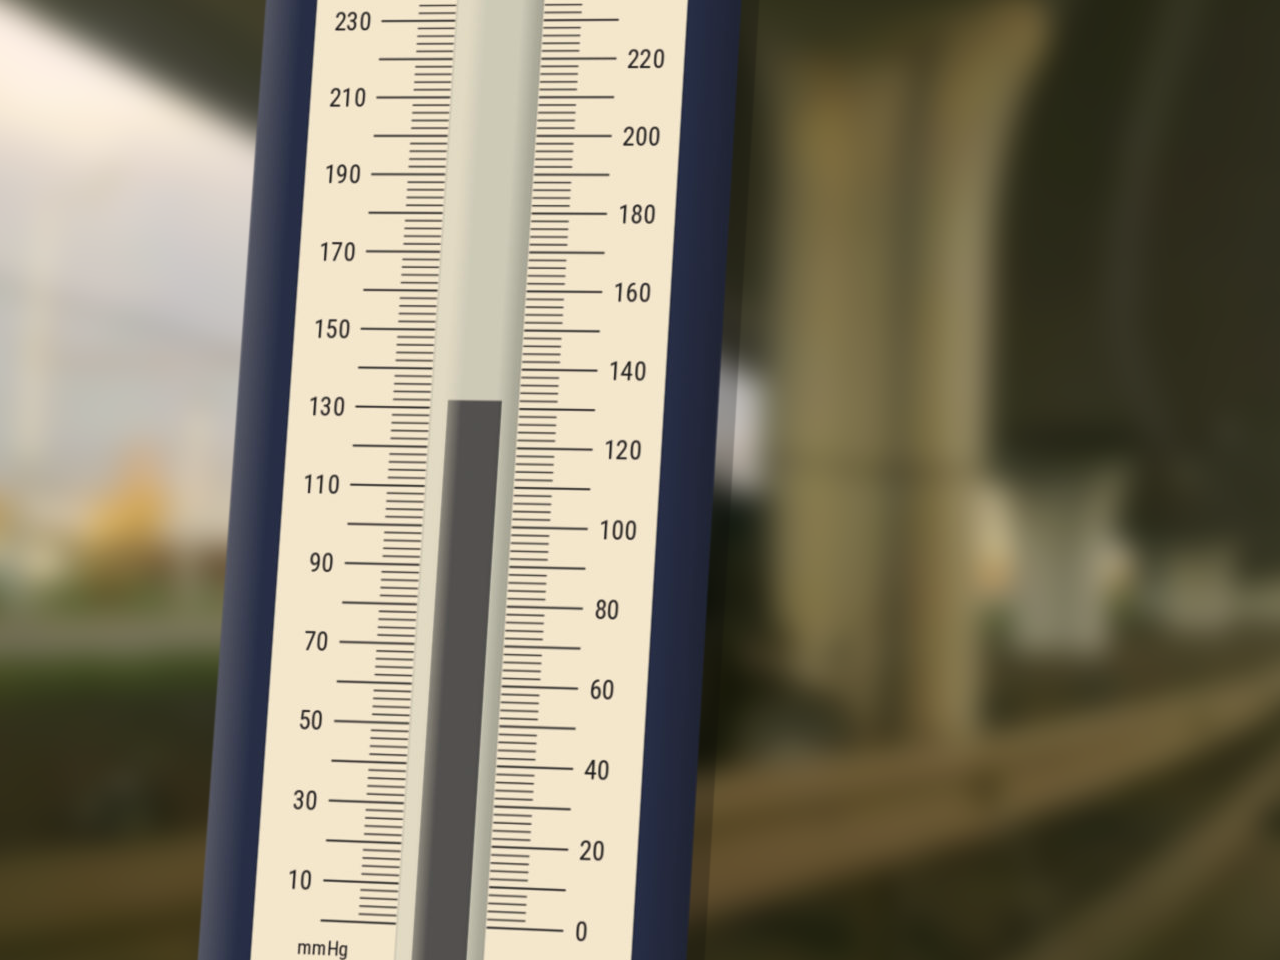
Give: 132 mmHg
